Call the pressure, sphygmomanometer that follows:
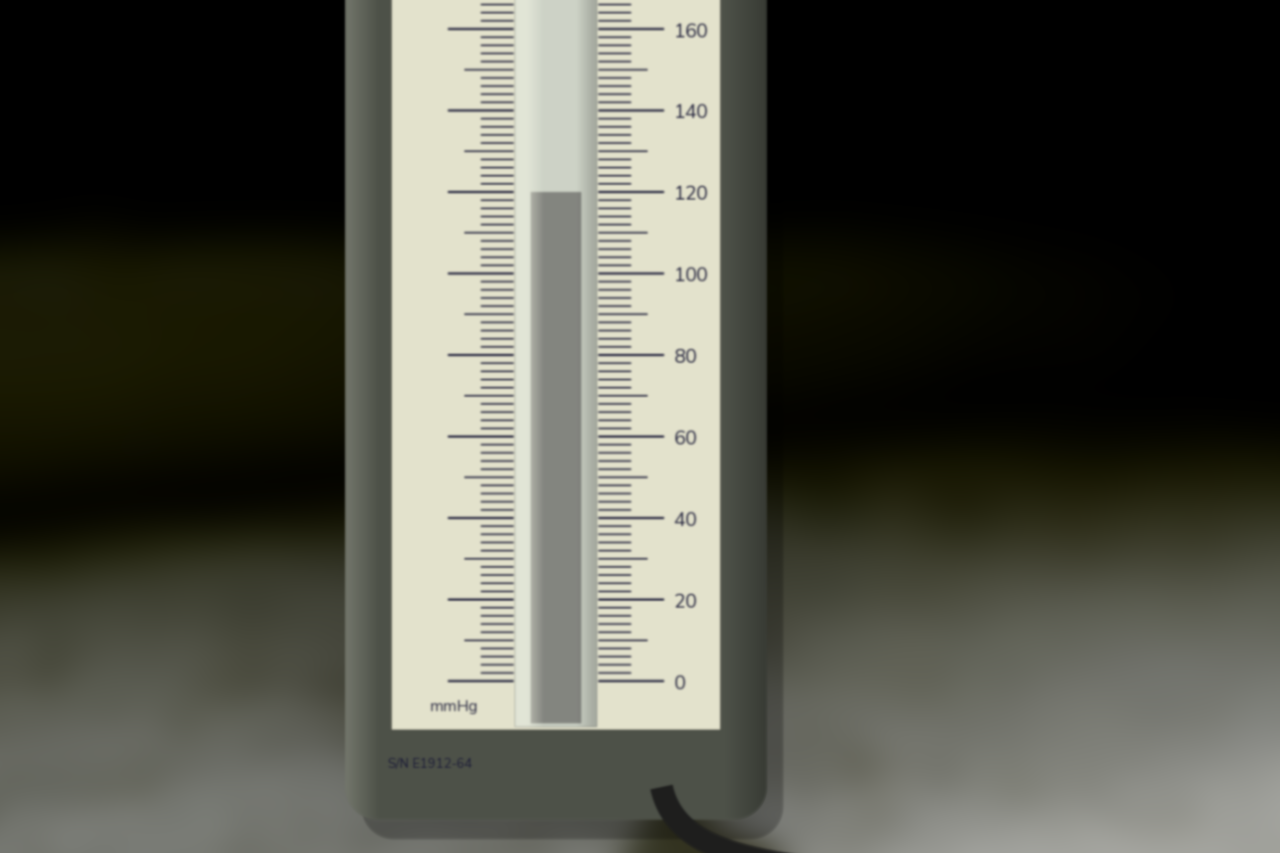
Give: 120 mmHg
